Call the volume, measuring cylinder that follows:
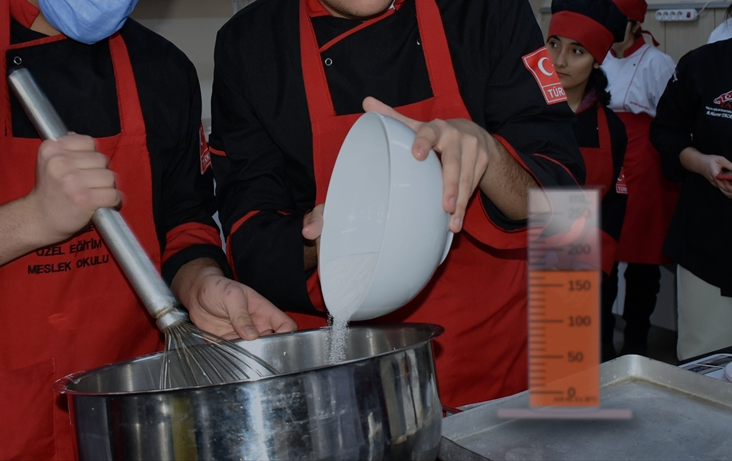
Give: 170 mL
